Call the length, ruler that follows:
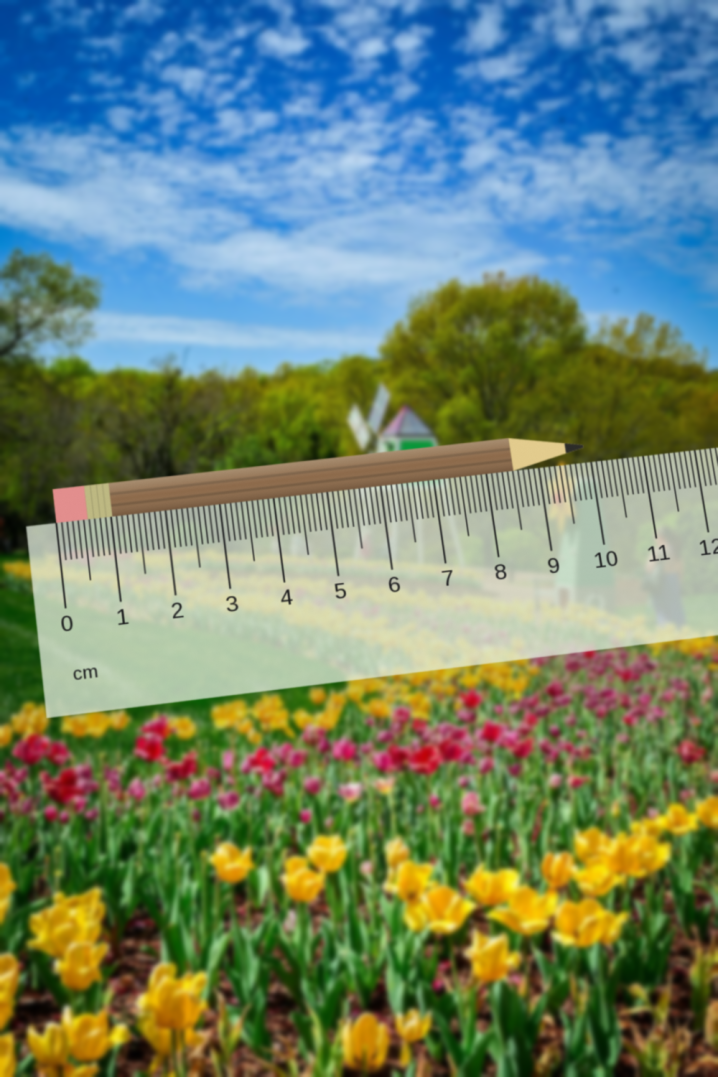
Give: 9.9 cm
